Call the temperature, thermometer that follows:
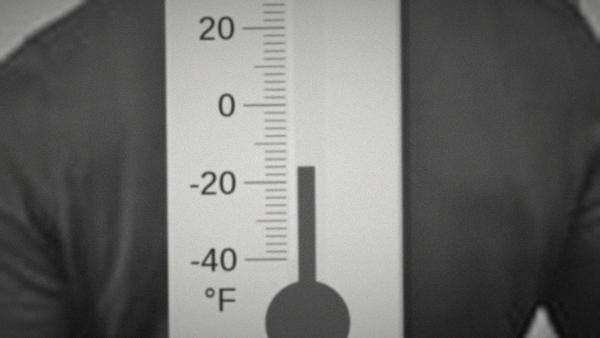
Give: -16 °F
